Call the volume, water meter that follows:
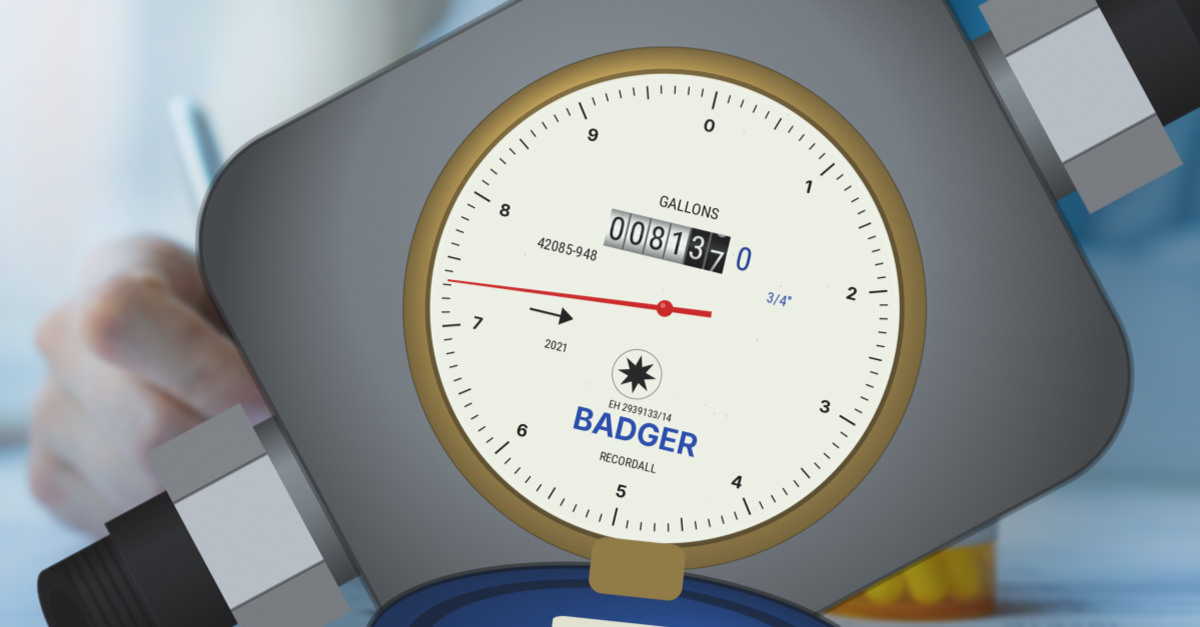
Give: 81367.3 gal
